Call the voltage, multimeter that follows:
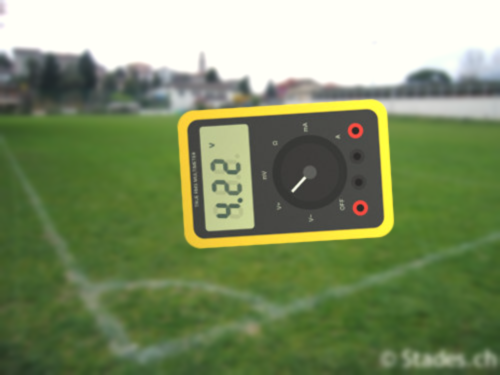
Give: 4.22 V
